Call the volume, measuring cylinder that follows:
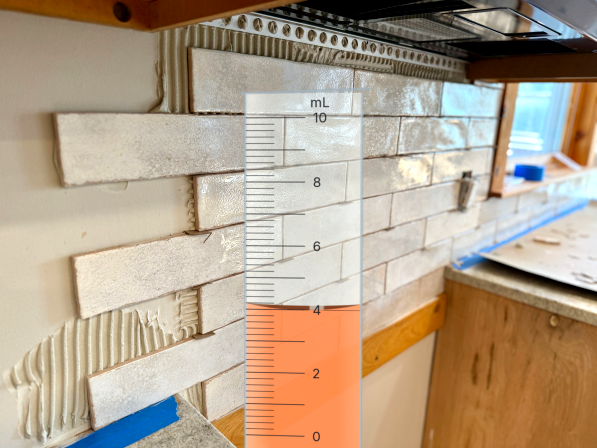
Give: 4 mL
